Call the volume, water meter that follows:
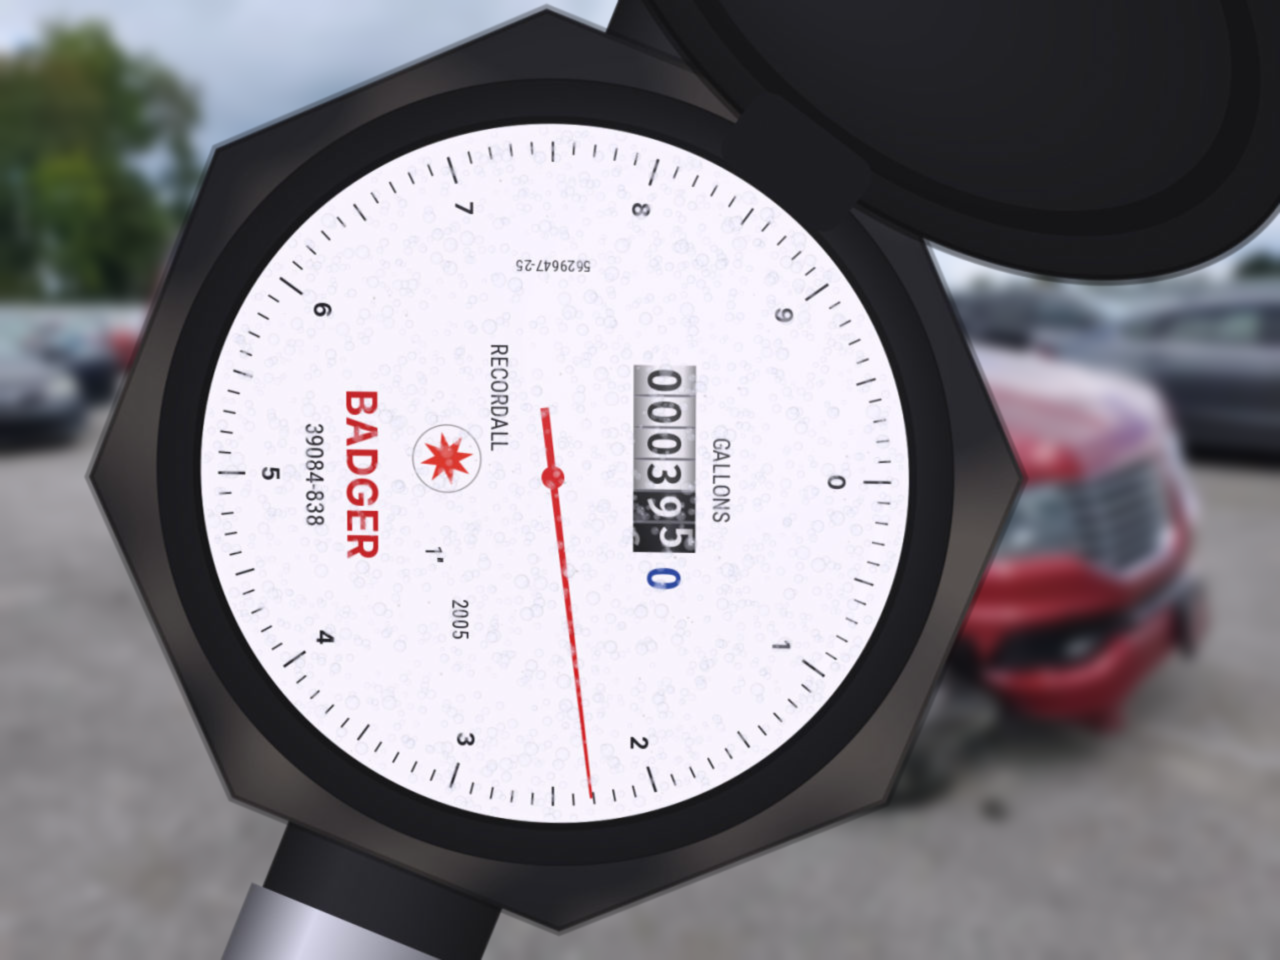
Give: 3952.3 gal
